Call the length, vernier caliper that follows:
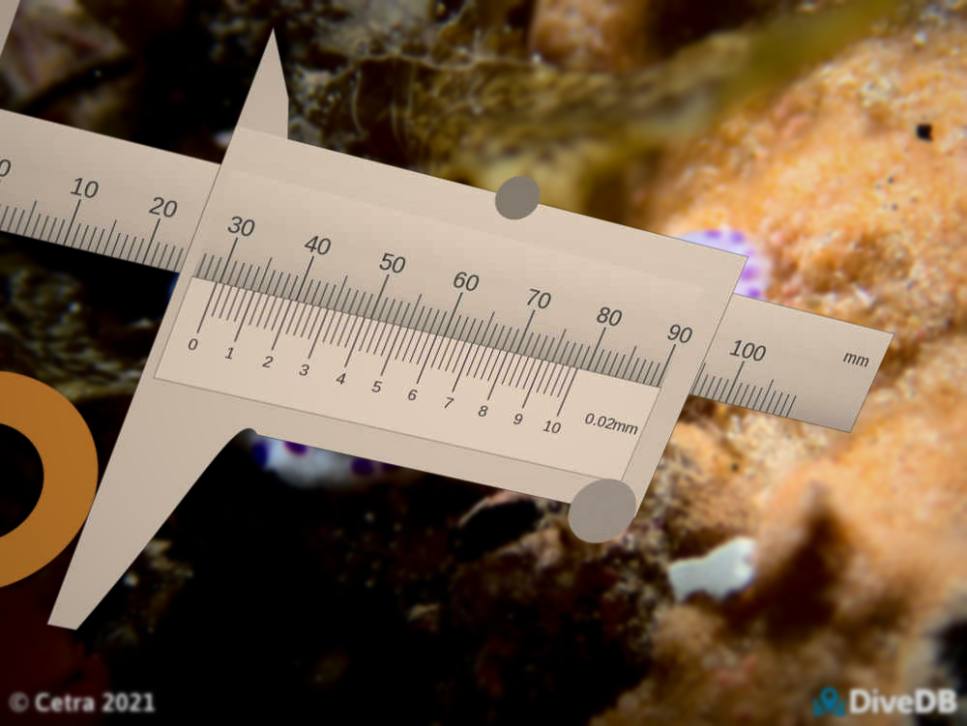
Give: 29.6 mm
